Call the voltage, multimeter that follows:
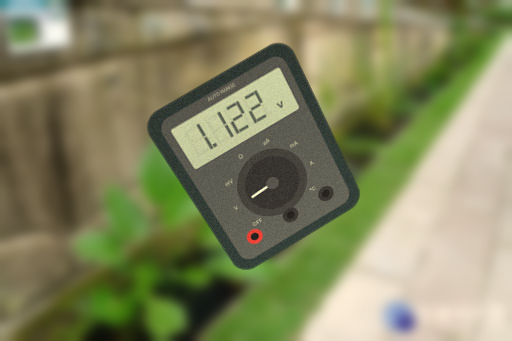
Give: 1.122 V
